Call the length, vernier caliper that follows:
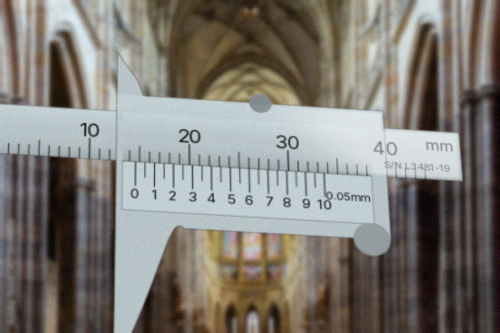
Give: 14.6 mm
